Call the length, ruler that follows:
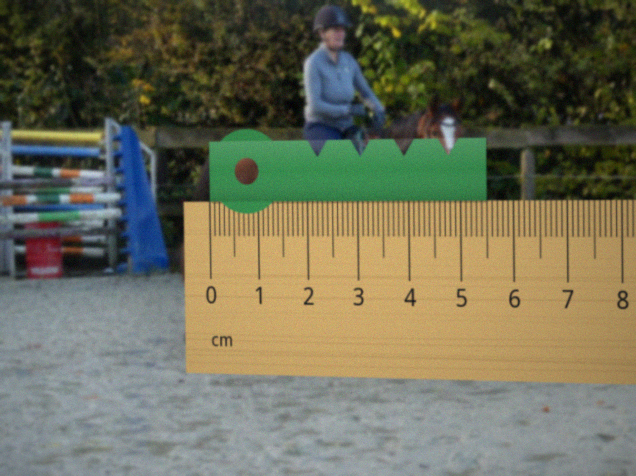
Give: 5.5 cm
